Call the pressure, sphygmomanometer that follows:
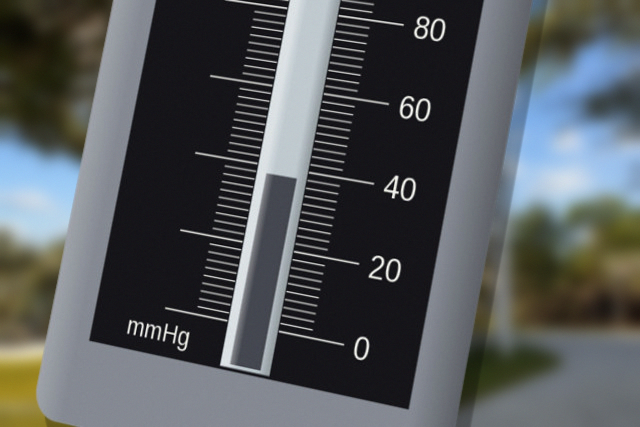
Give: 38 mmHg
